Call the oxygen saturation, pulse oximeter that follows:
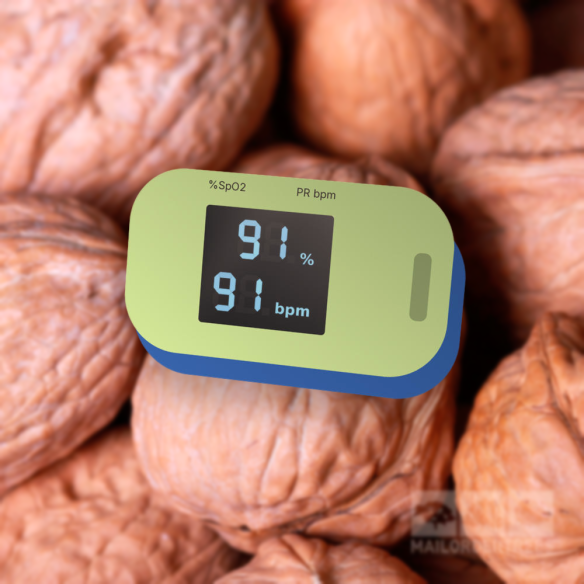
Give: 91 %
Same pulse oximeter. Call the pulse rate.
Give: 91 bpm
